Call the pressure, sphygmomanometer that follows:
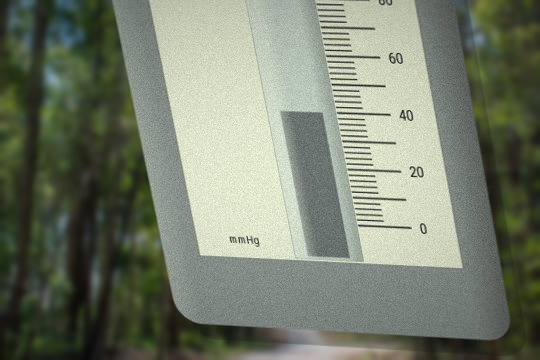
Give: 40 mmHg
